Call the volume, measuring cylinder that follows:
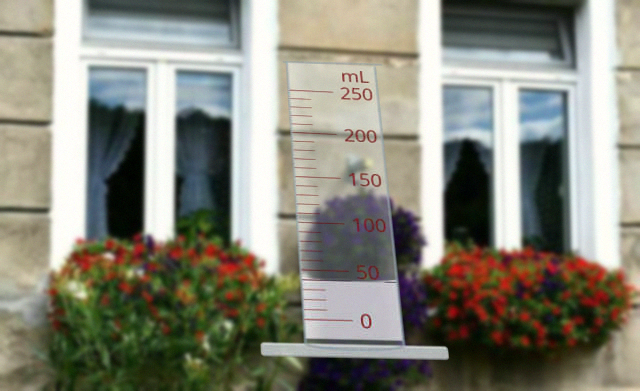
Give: 40 mL
